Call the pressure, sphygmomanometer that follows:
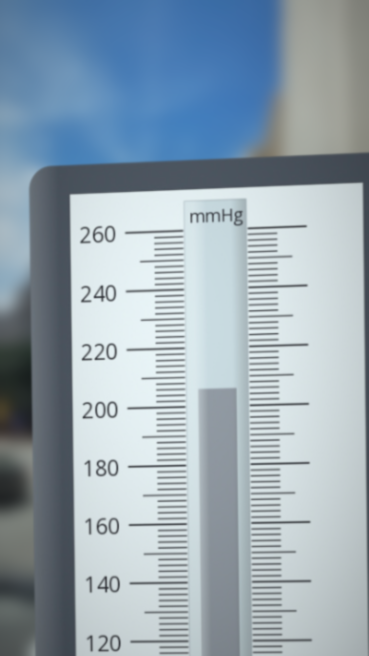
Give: 206 mmHg
